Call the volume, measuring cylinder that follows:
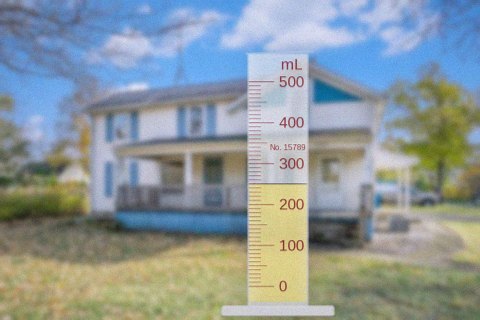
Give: 250 mL
